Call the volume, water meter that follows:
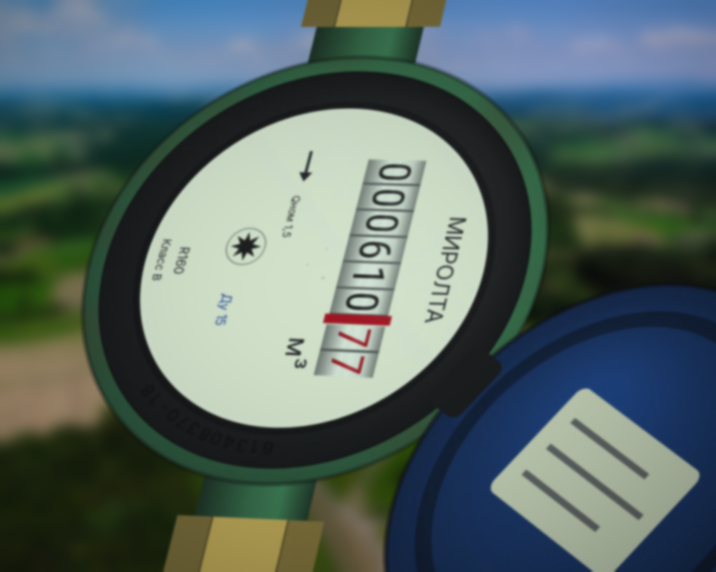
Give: 610.77 m³
